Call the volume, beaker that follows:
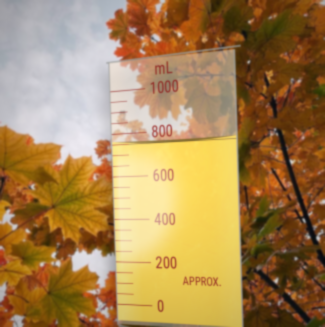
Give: 750 mL
